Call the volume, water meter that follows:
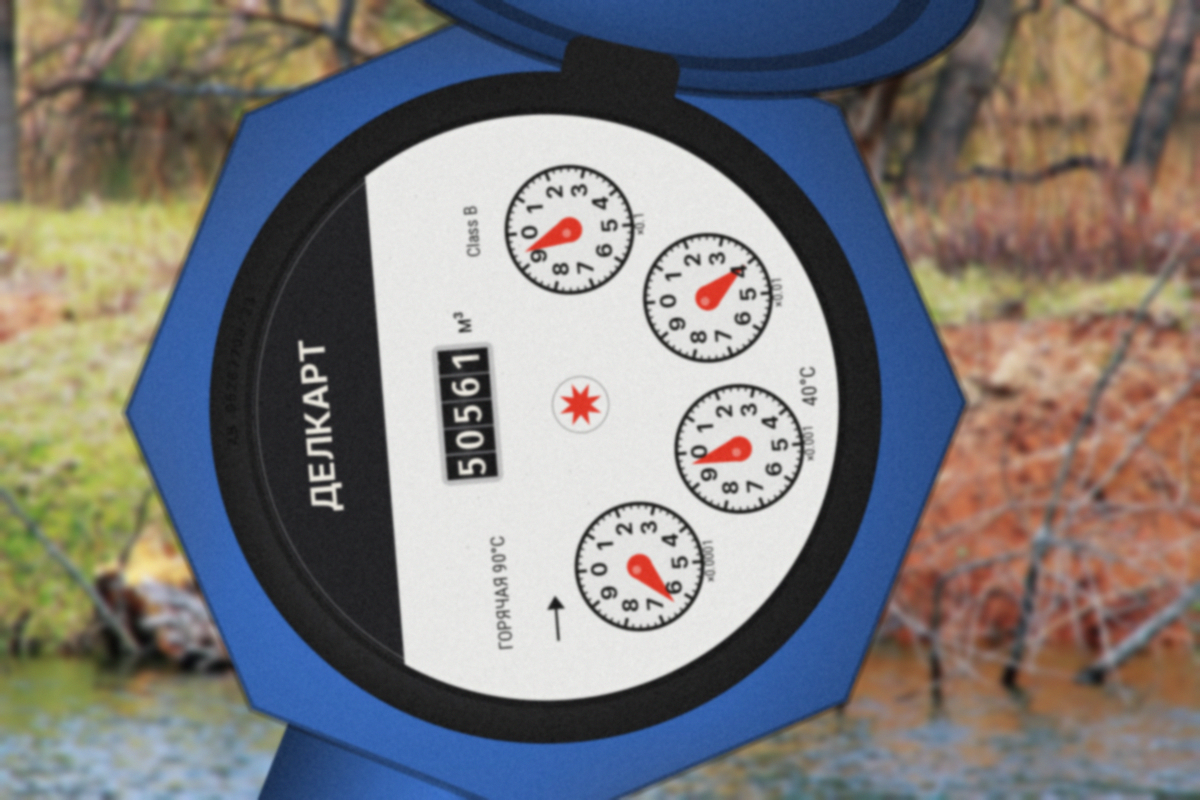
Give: 50560.9396 m³
